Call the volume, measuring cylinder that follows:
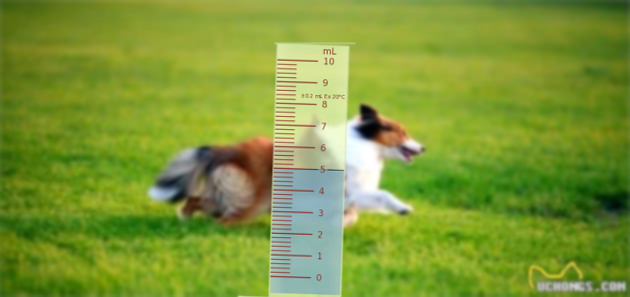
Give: 5 mL
